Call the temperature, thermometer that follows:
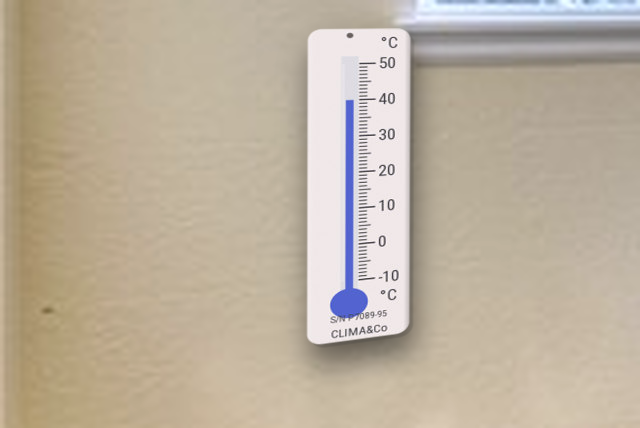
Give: 40 °C
